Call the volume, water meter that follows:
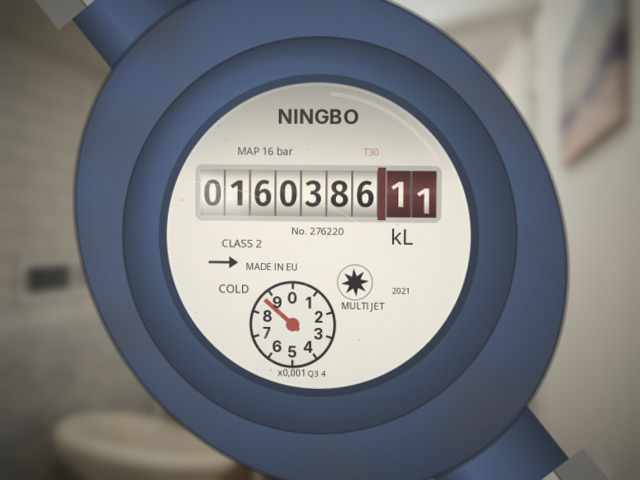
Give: 160386.108 kL
